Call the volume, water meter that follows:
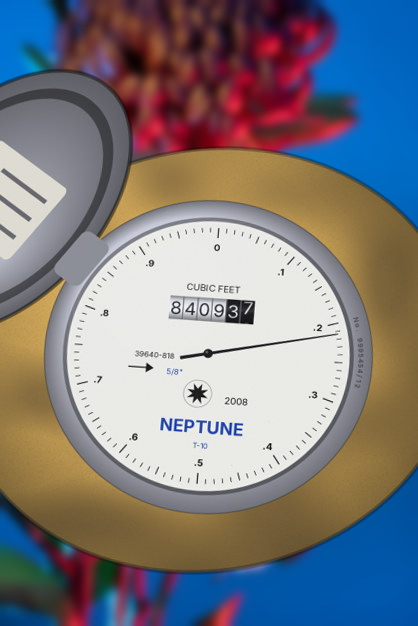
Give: 840937.21 ft³
